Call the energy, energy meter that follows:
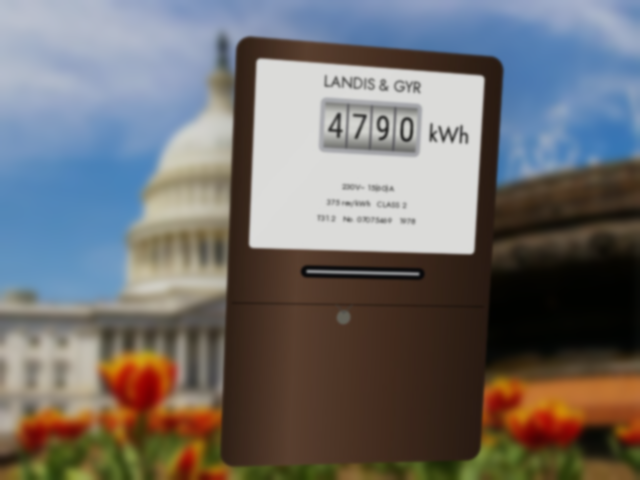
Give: 4790 kWh
